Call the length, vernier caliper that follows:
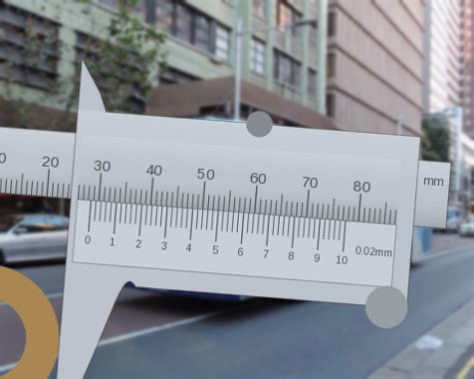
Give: 28.5 mm
